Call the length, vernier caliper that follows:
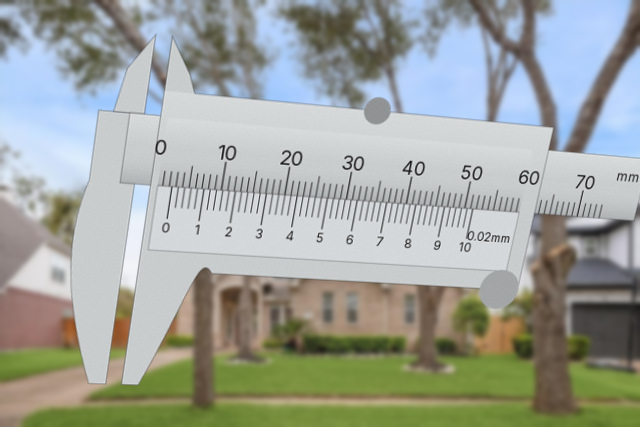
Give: 2.4 mm
